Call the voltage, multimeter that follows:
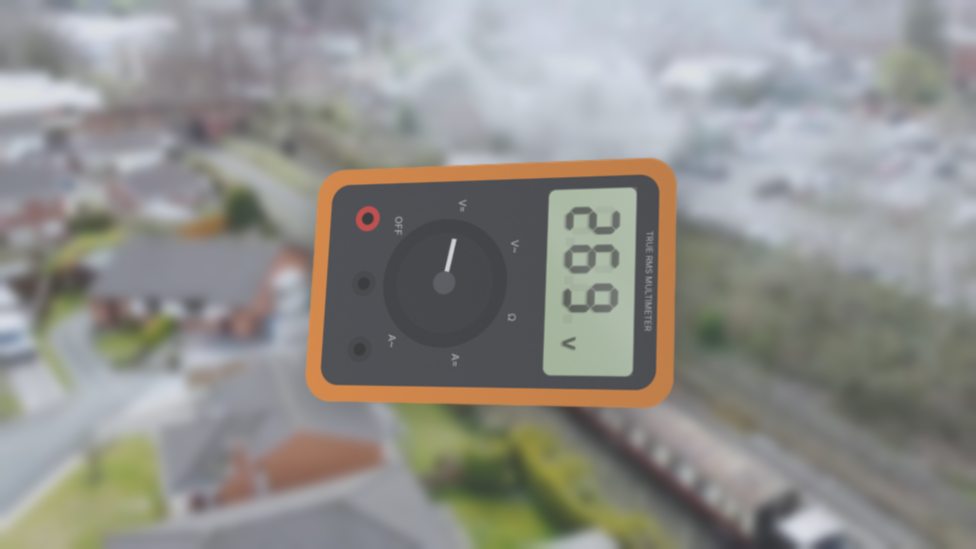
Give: 269 V
